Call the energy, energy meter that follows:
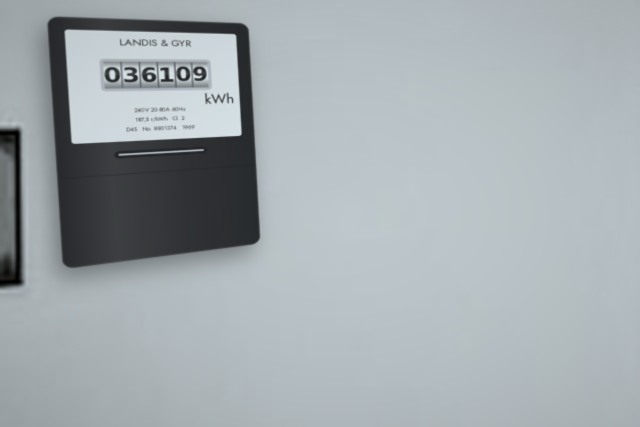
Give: 36109 kWh
